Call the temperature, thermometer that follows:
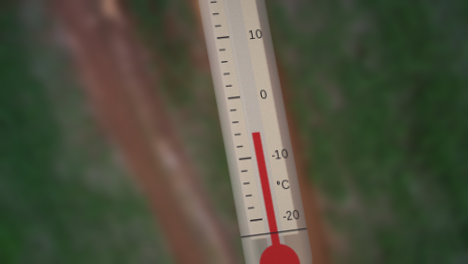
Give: -6 °C
